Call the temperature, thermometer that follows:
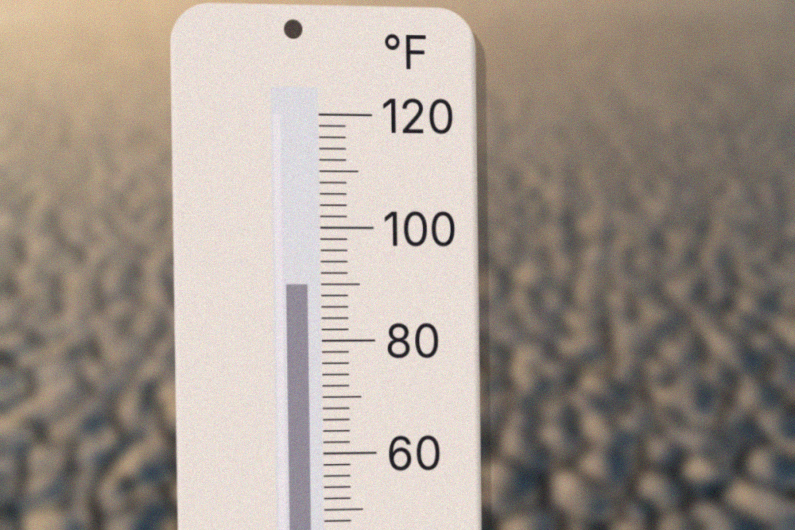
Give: 90 °F
